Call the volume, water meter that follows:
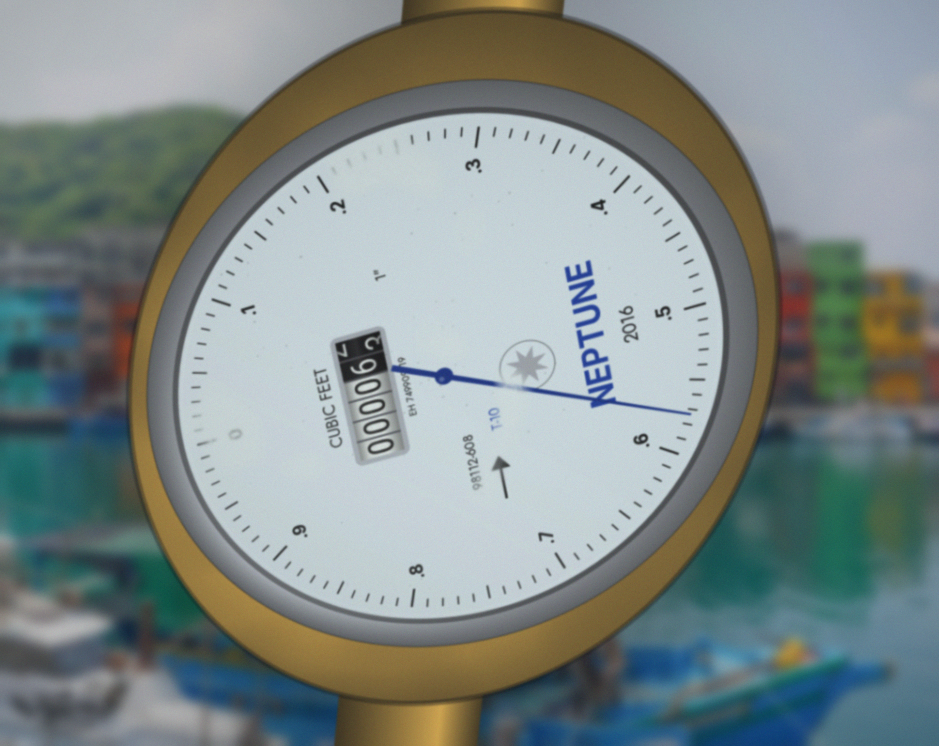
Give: 62.57 ft³
